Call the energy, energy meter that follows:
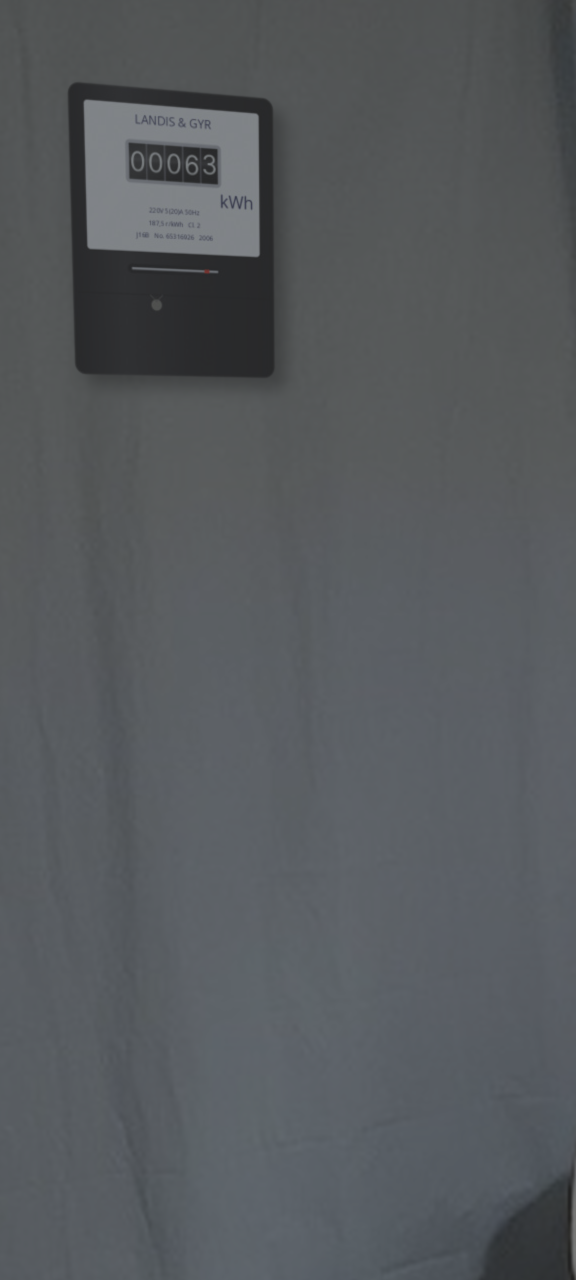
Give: 63 kWh
